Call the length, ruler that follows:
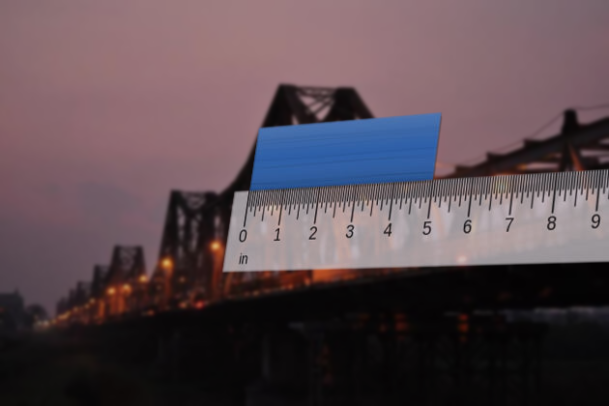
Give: 5 in
